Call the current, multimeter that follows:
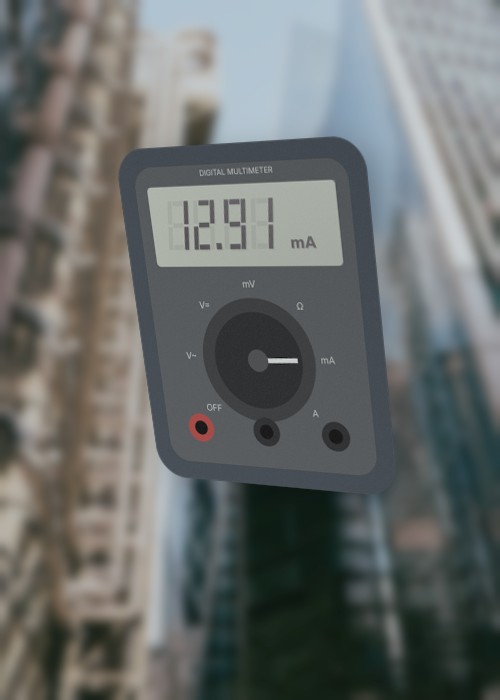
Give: 12.91 mA
